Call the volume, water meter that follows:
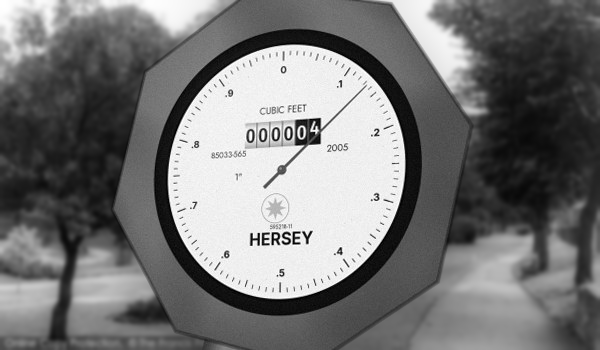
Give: 4.13 ft³
